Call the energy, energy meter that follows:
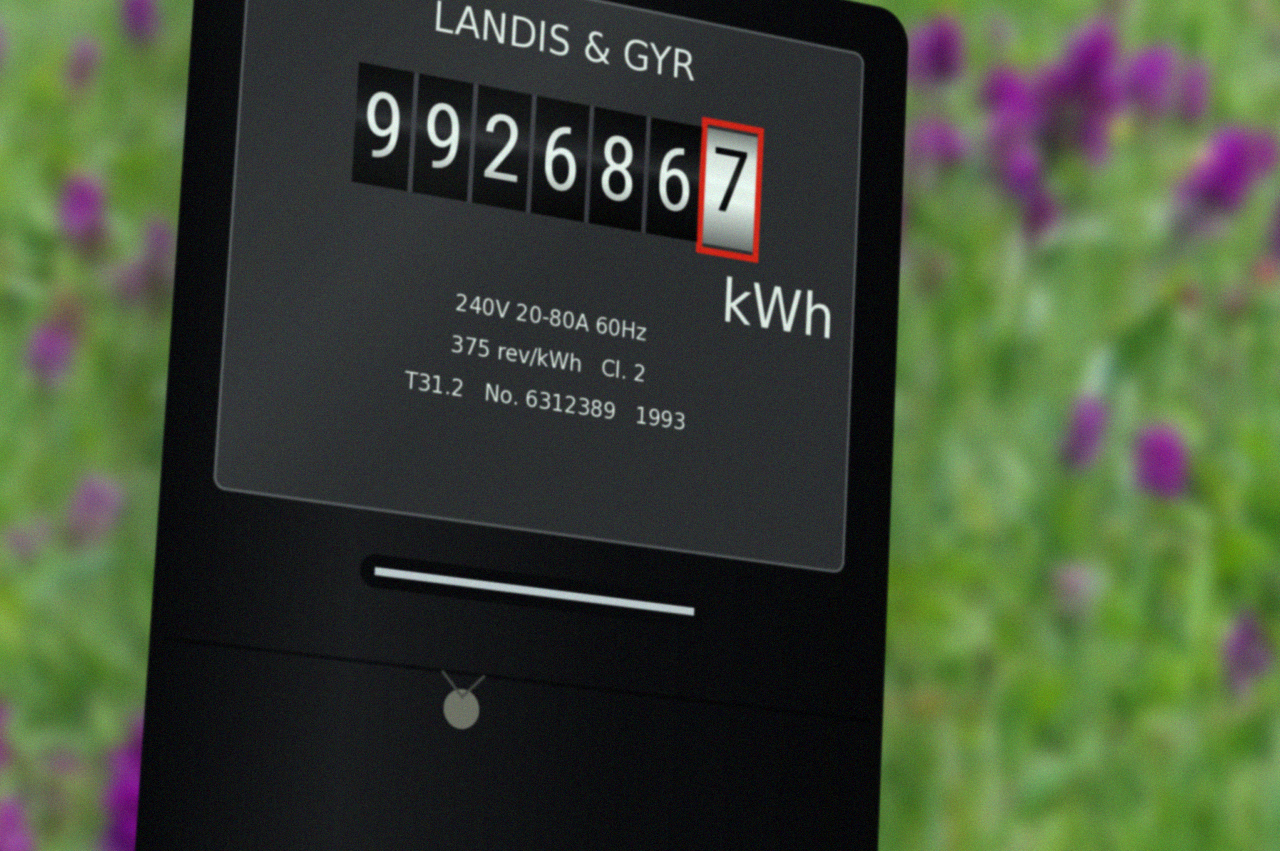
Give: 992686.7 kWh
